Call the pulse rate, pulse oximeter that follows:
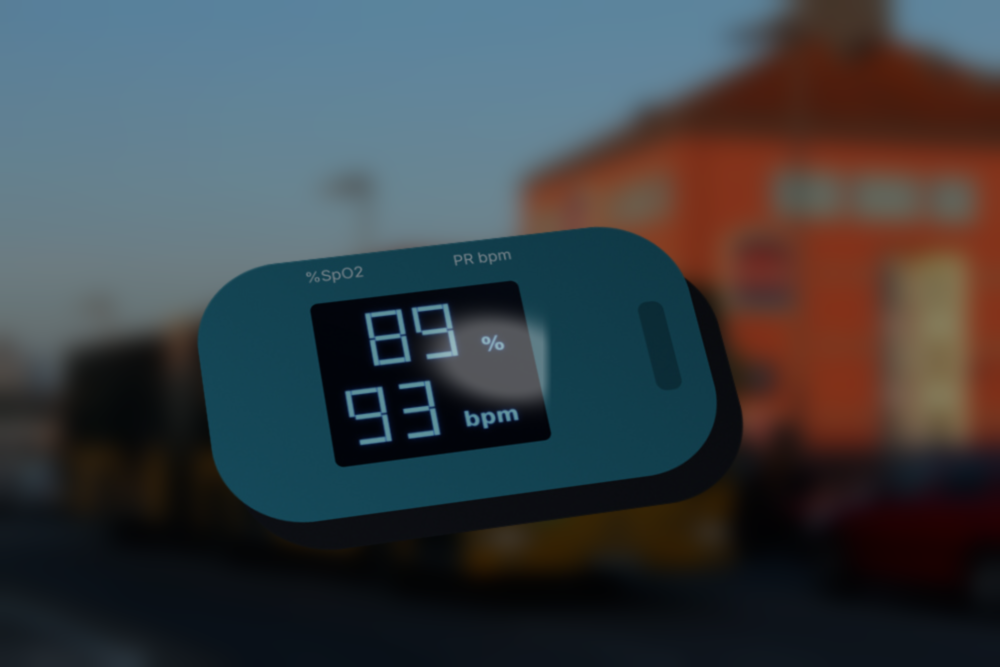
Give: 93 bpm
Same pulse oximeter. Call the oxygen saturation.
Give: 89 %
